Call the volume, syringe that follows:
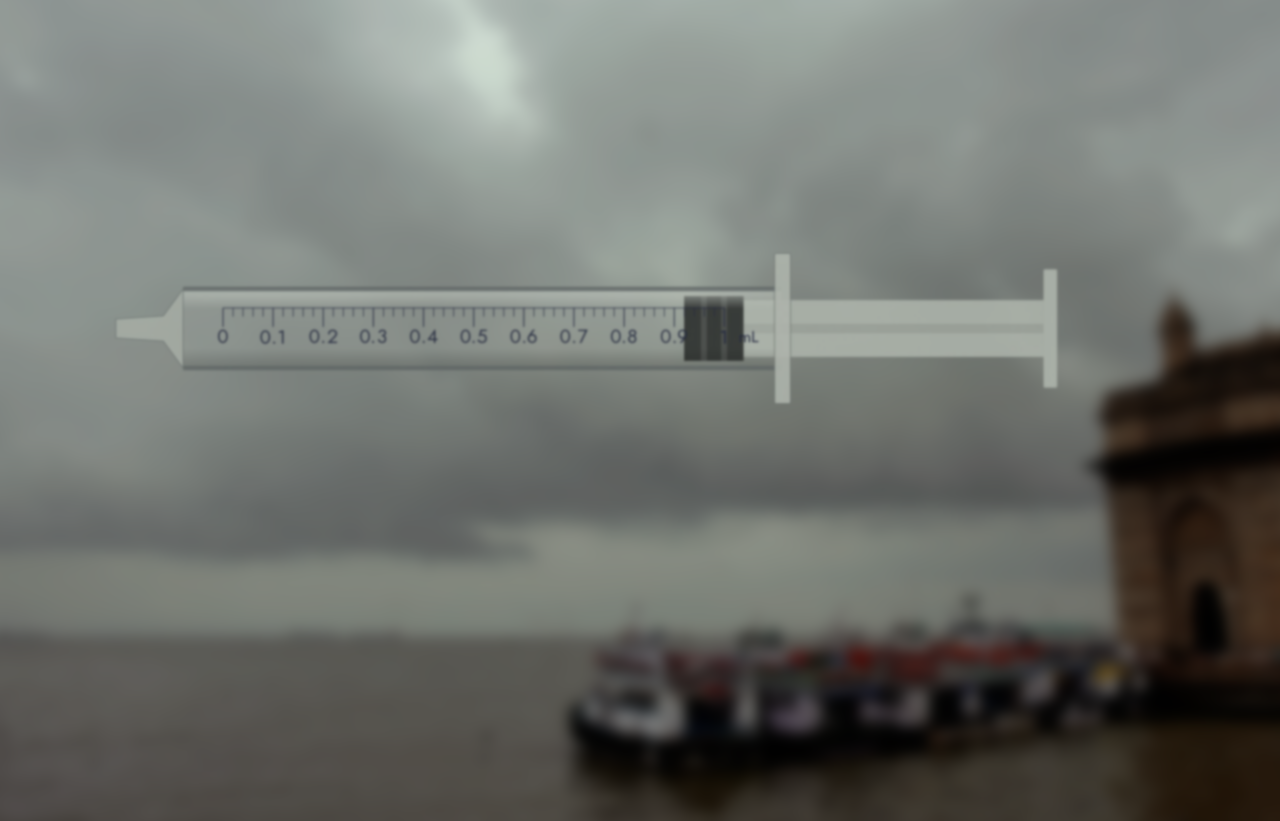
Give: 0.92 mL
